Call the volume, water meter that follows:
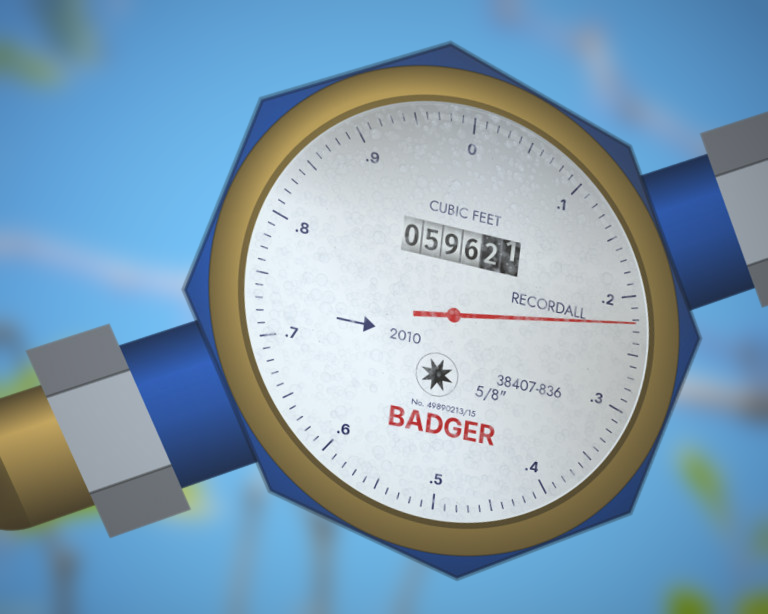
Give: 59621.22 ft³
